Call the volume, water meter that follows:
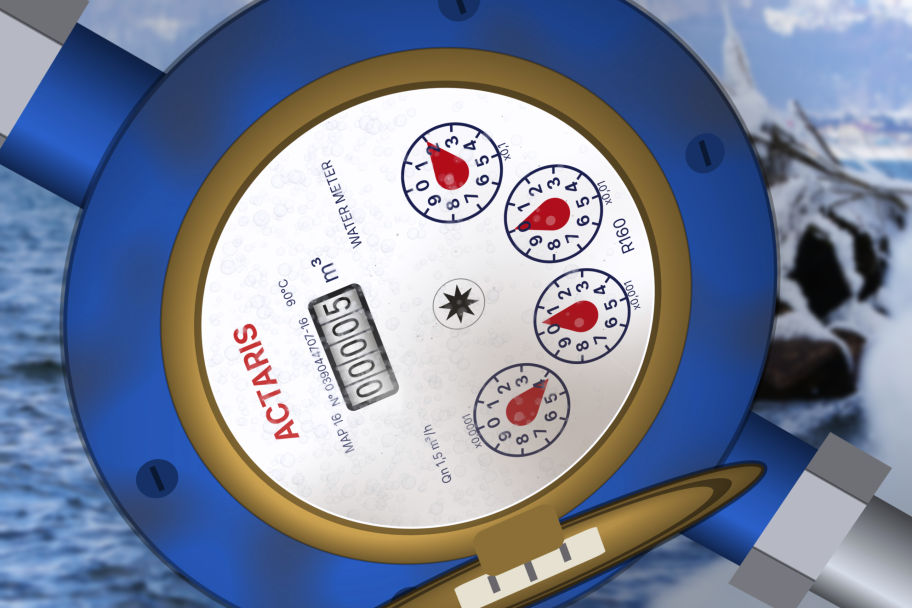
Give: 5.2004 m³
